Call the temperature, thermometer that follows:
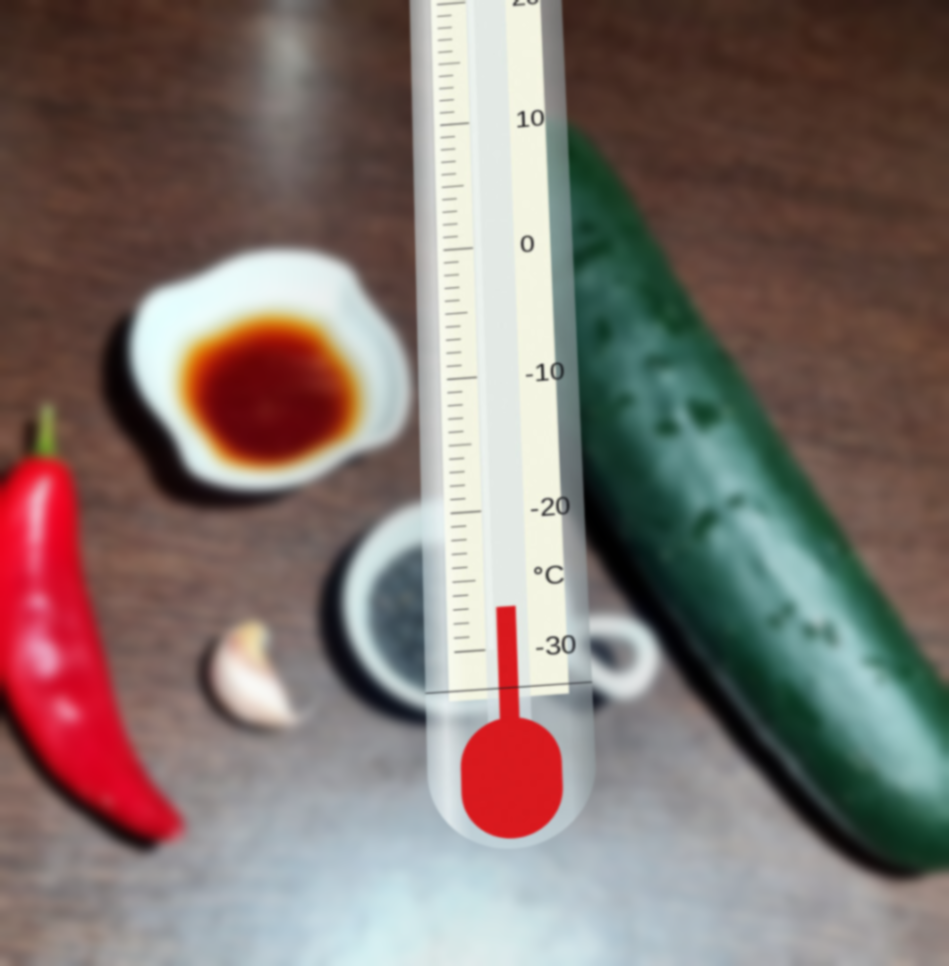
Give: -27 °C
